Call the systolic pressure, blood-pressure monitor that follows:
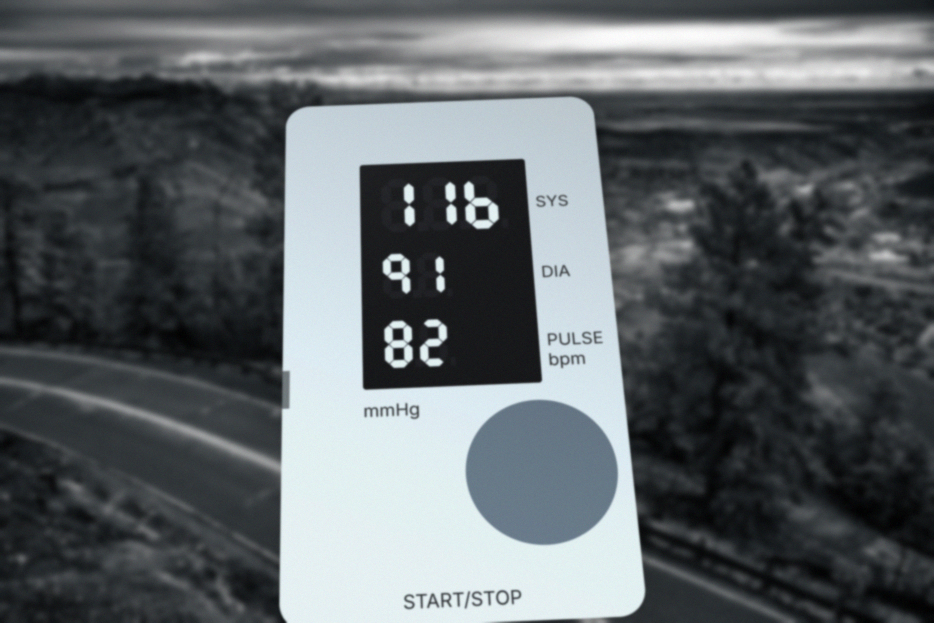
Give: 116 mmHg
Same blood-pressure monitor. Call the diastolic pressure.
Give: 91 mmHg
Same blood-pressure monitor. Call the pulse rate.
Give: 82 bpm
